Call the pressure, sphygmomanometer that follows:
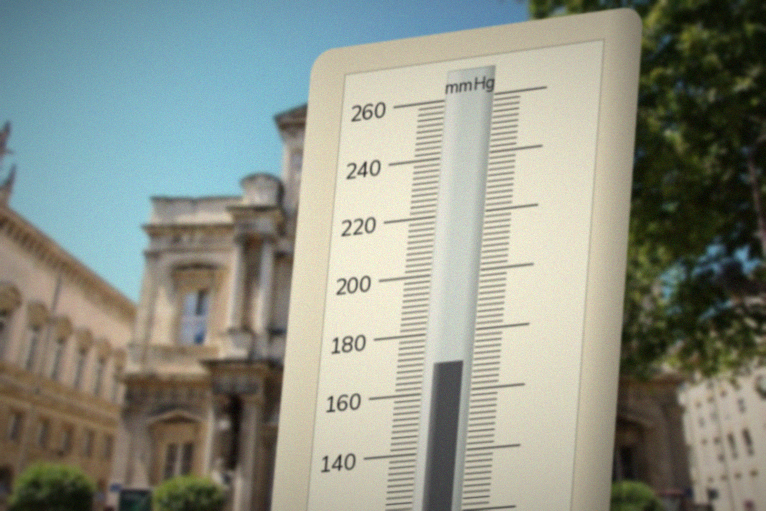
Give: 170 mmHg
